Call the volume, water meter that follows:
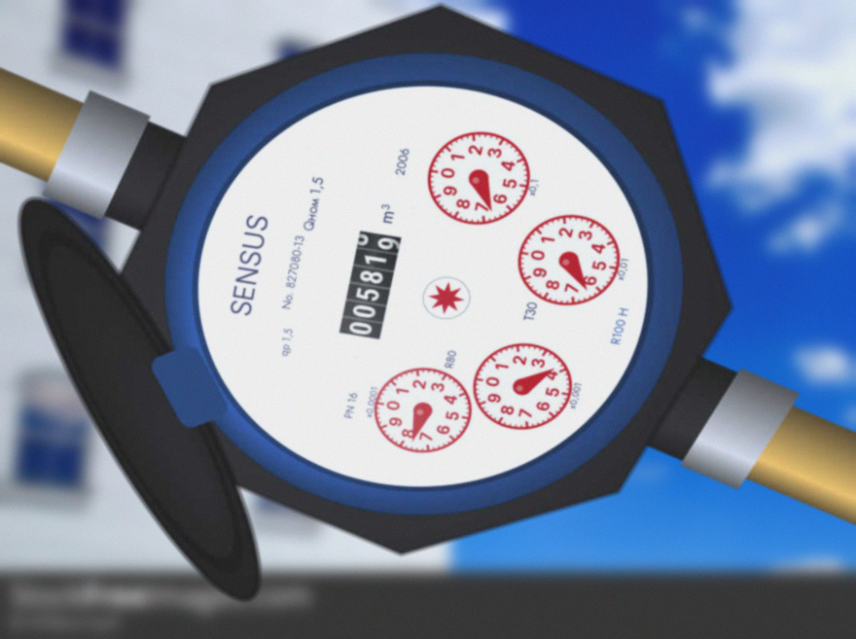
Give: 5818.6637 m³
